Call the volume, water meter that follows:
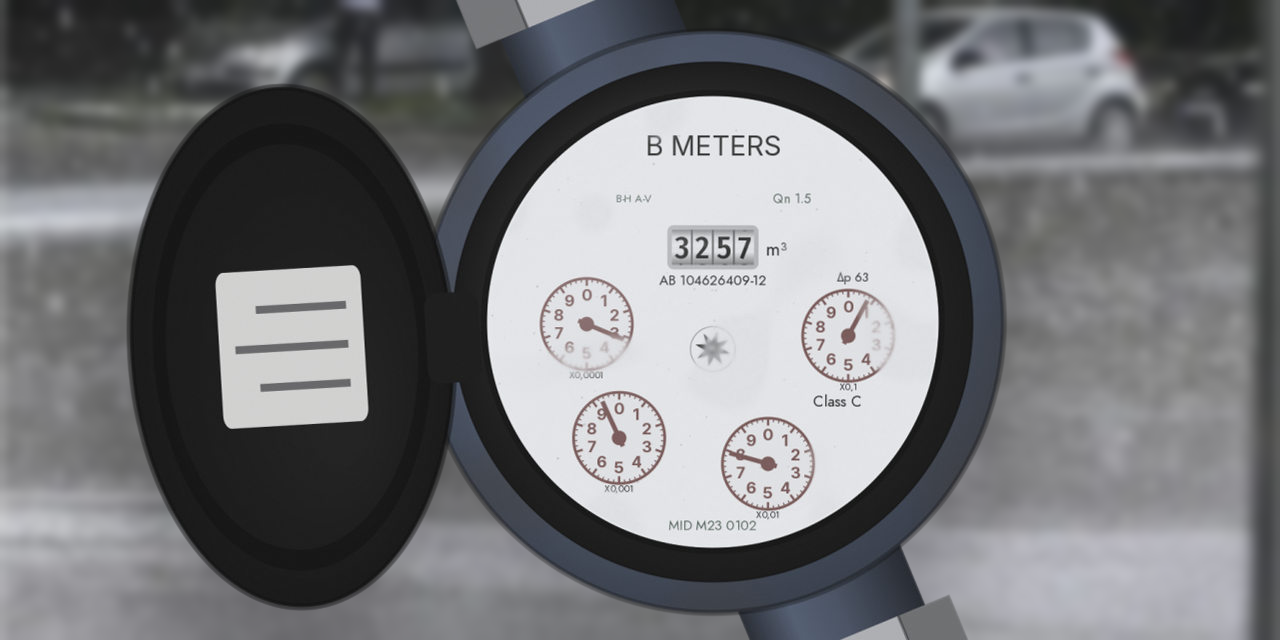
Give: 3257.0793 m³
